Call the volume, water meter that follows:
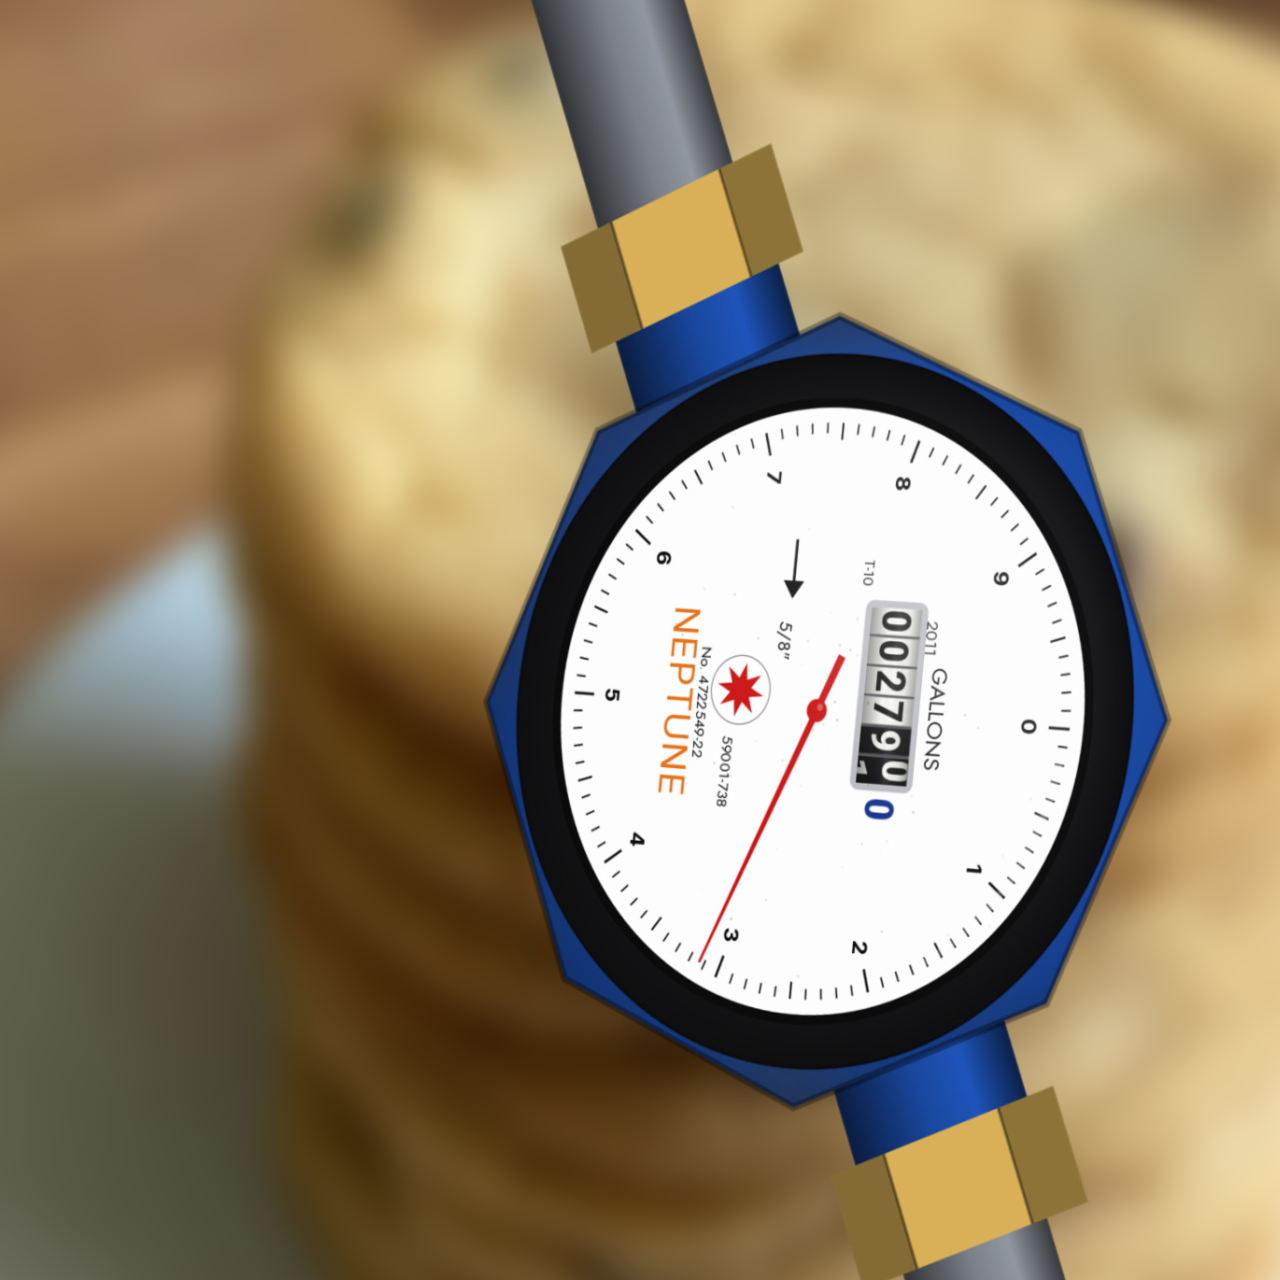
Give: 27903.1 gal
